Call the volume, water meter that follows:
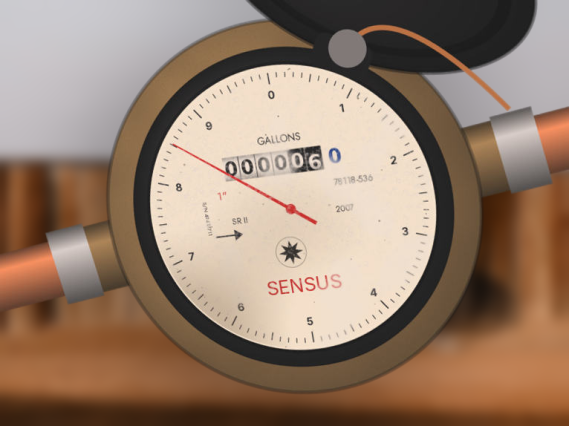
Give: 58.5 gal
